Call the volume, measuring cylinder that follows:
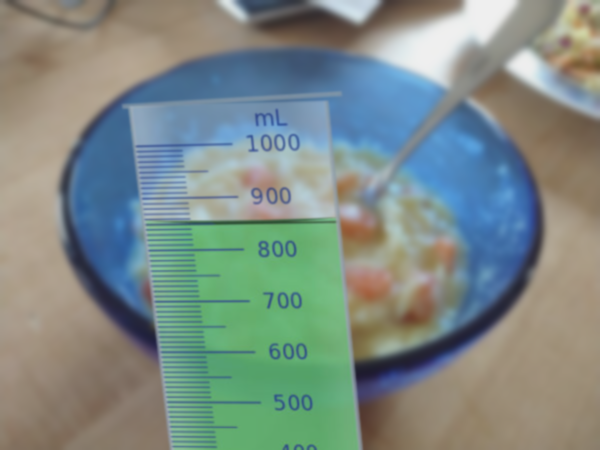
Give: 850 mL
